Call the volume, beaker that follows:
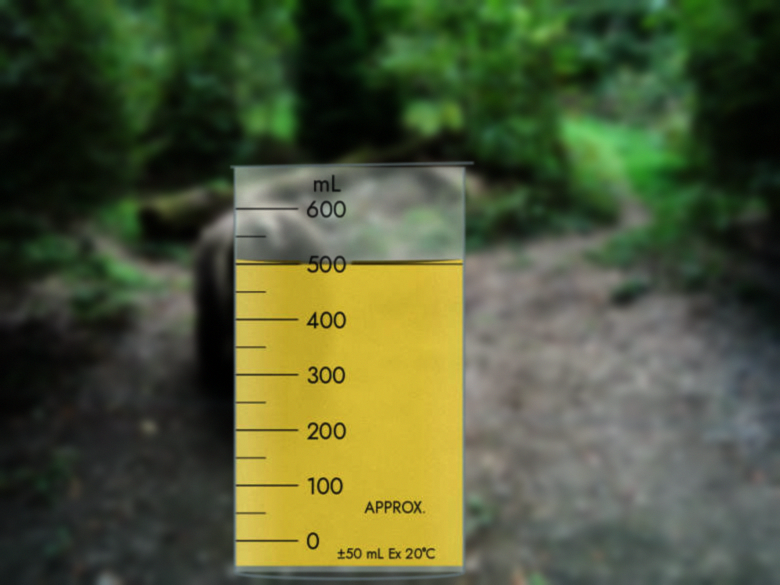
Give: 500 mL
